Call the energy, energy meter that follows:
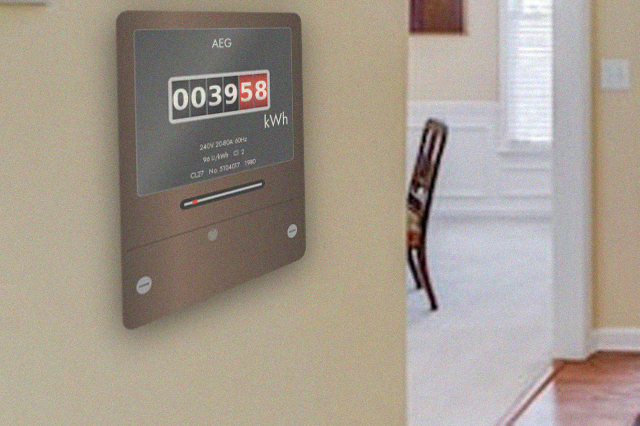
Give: 39.58 kWh
